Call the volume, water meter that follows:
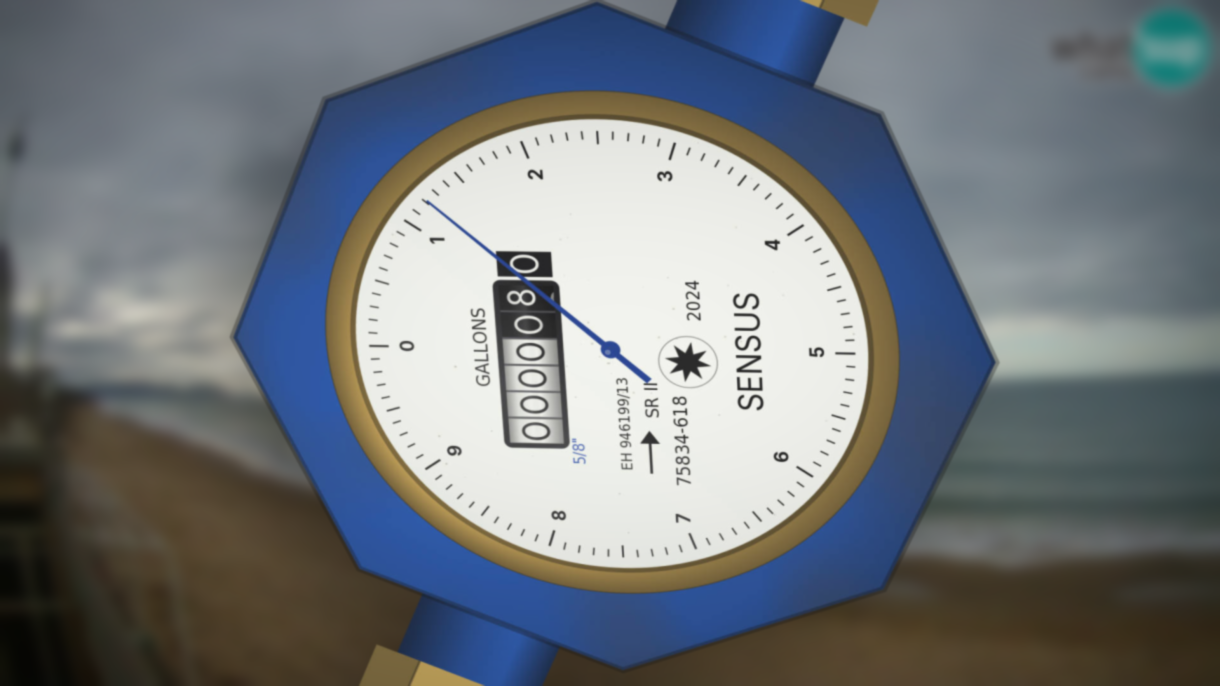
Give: 81.2 gal
